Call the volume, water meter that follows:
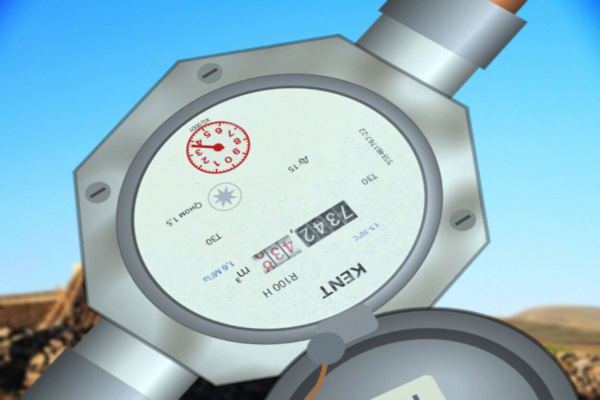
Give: 7342.4383 m³
